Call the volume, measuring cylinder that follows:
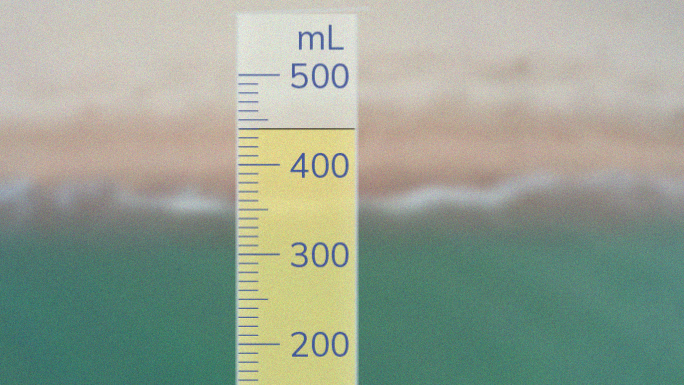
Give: 440 mL
